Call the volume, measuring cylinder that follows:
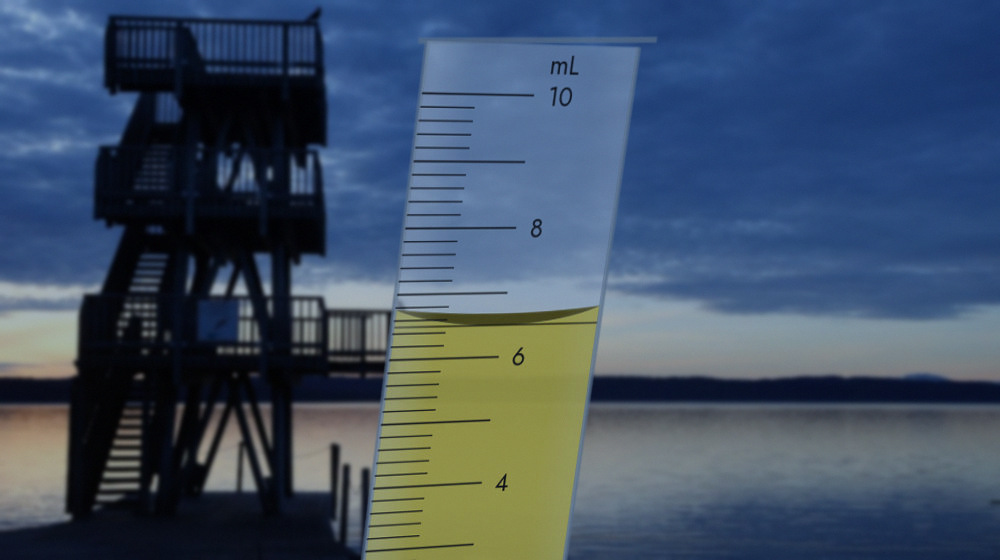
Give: 6.5 mL
